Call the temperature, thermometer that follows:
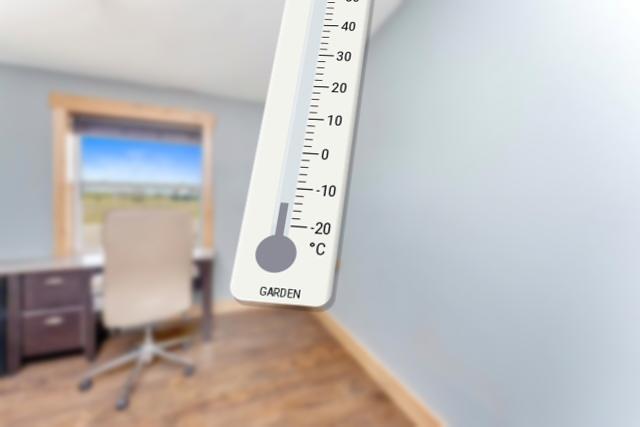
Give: -14 °C
